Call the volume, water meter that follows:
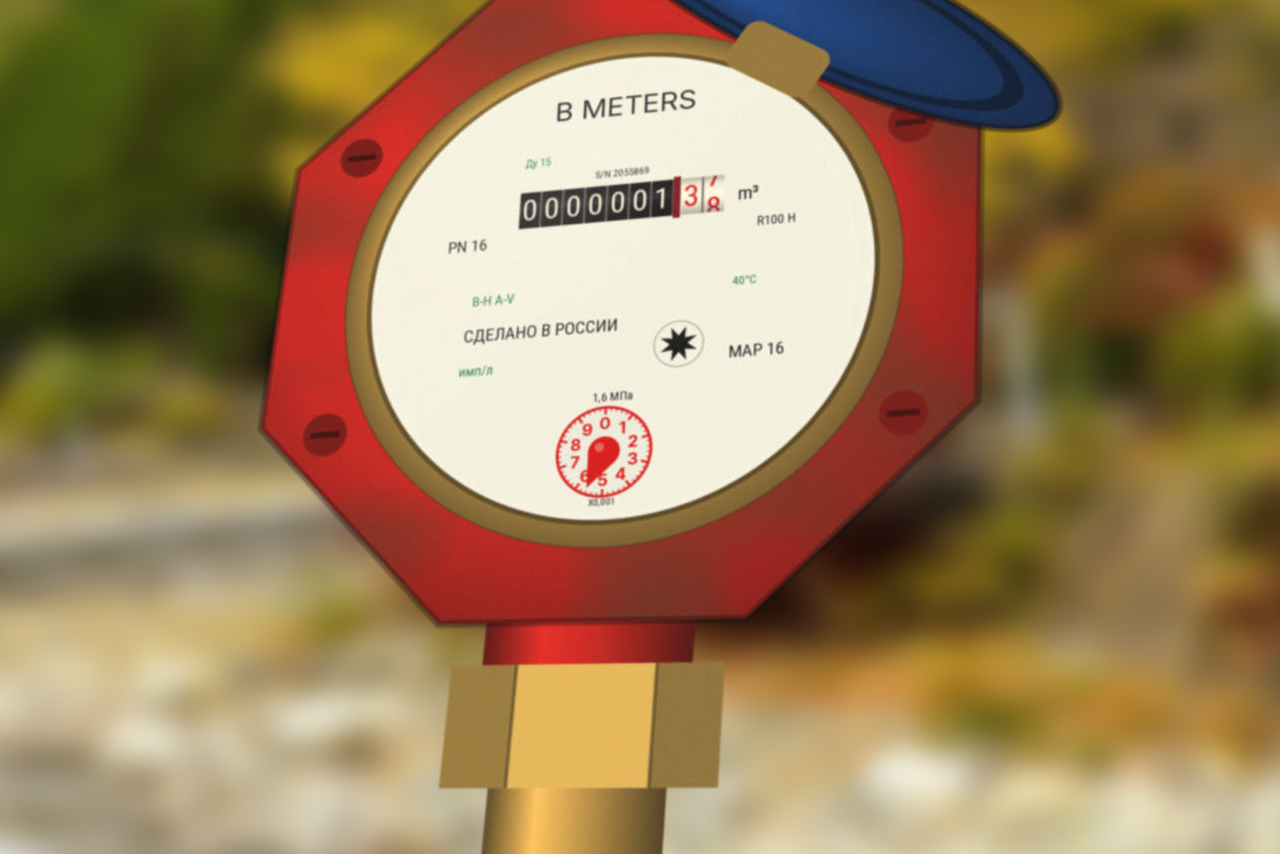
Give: 1.375 m³
